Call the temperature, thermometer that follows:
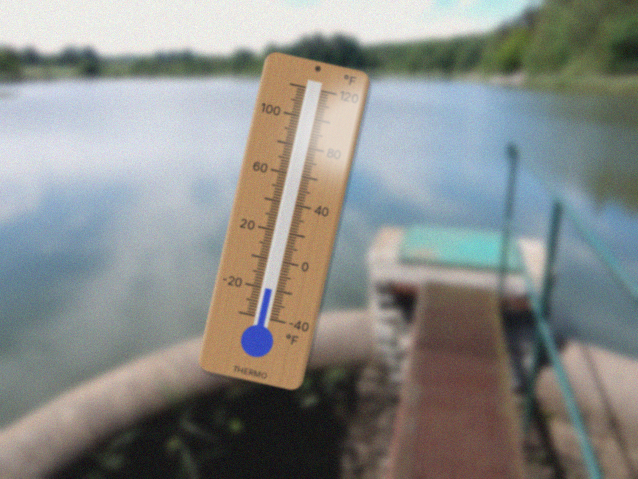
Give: -20 °F
